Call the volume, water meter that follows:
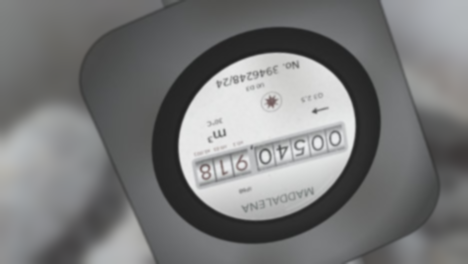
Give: 540.918 m³
